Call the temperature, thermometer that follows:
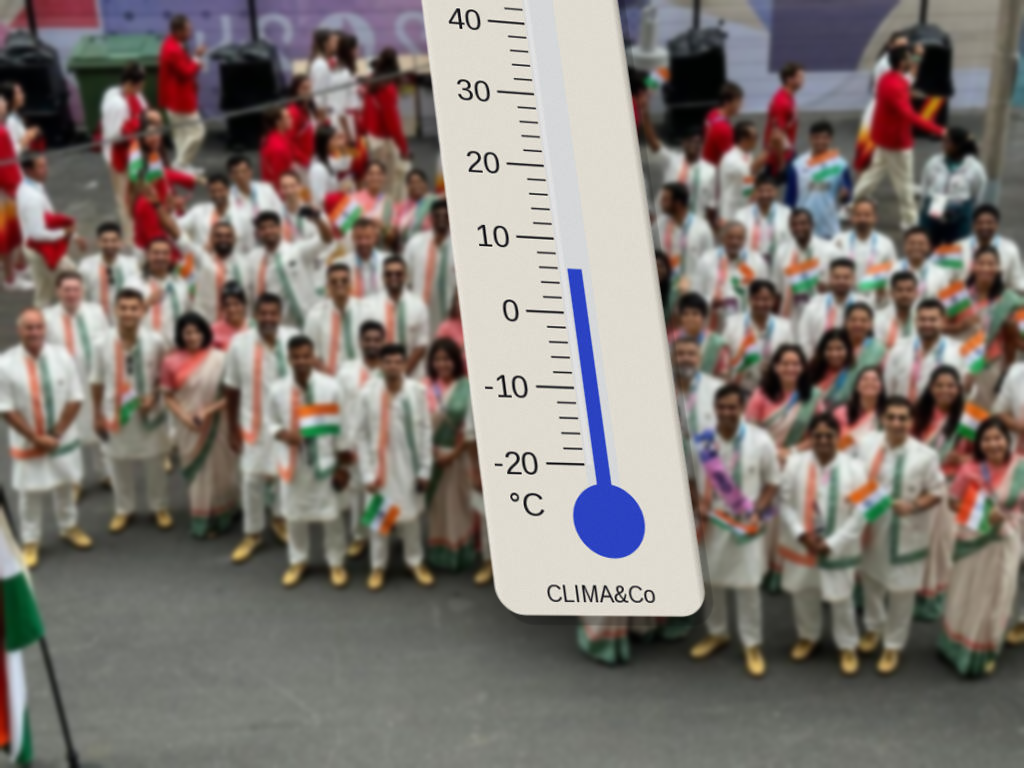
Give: 6 °C
